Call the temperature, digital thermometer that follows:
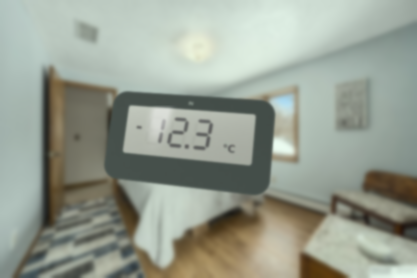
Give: -12.3 °C
